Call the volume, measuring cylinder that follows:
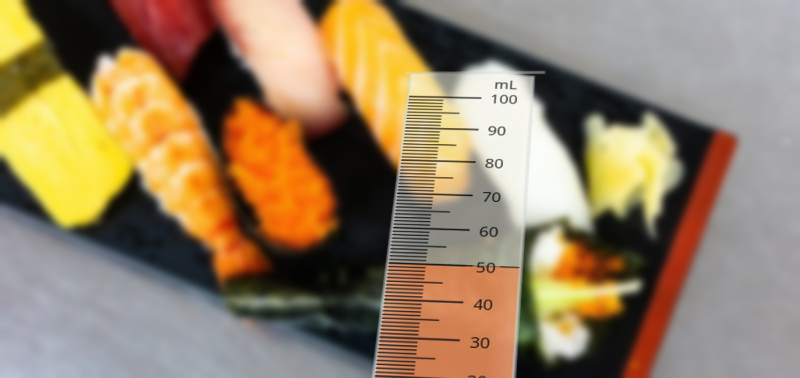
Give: 50 mL
